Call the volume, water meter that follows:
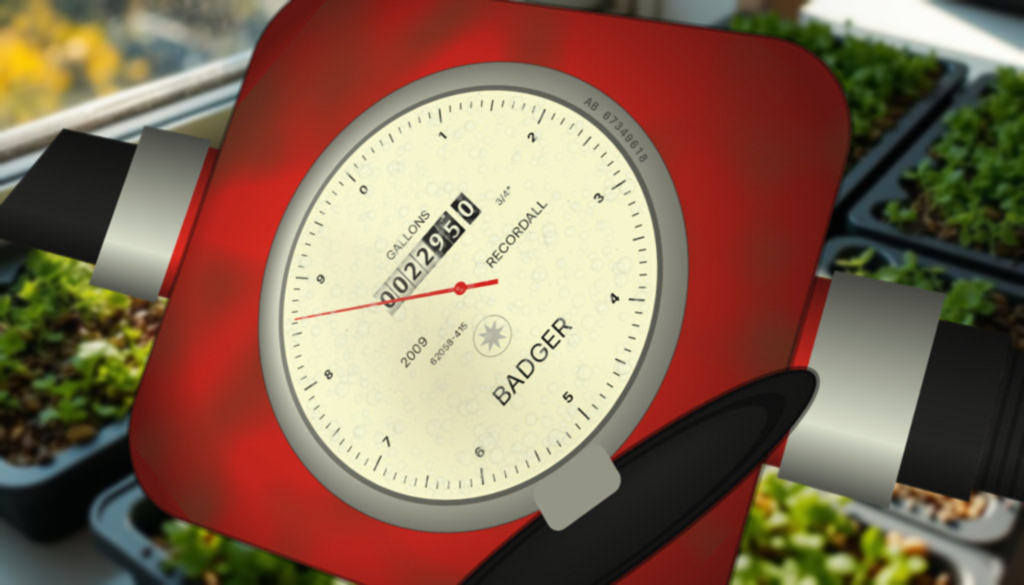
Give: 22948.6 gal
